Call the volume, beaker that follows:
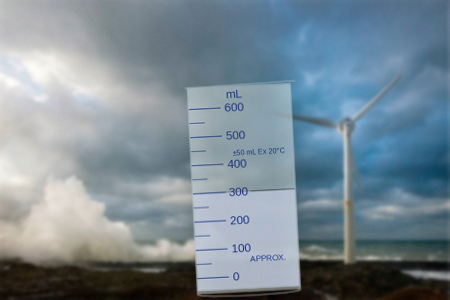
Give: 300 mL
